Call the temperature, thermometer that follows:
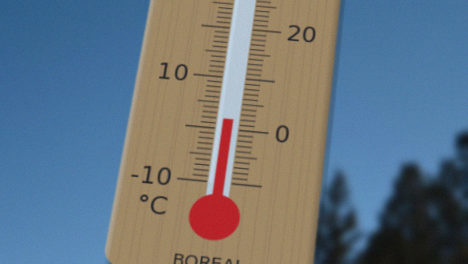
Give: 2 °C
